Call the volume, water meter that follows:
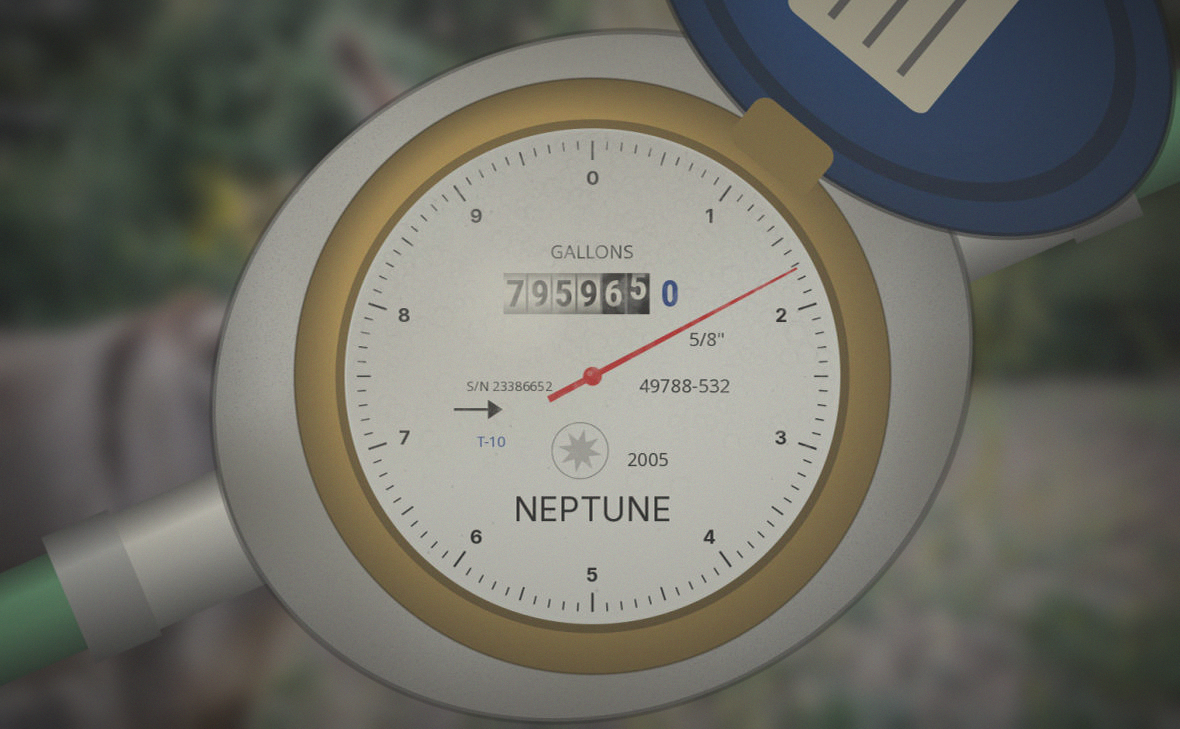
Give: 7959651.7 gal
